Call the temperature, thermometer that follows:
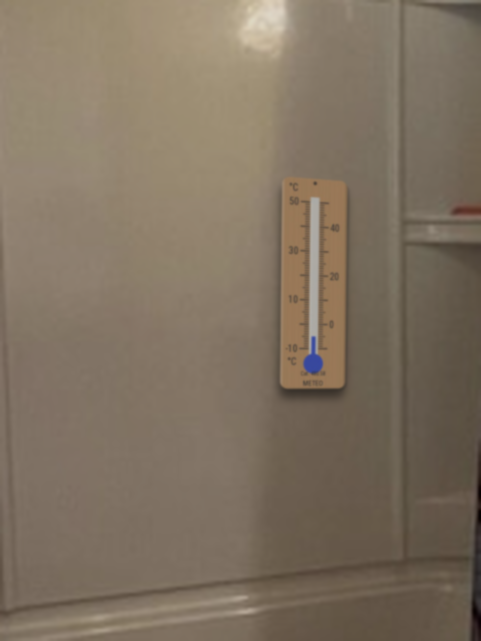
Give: -5 °C
